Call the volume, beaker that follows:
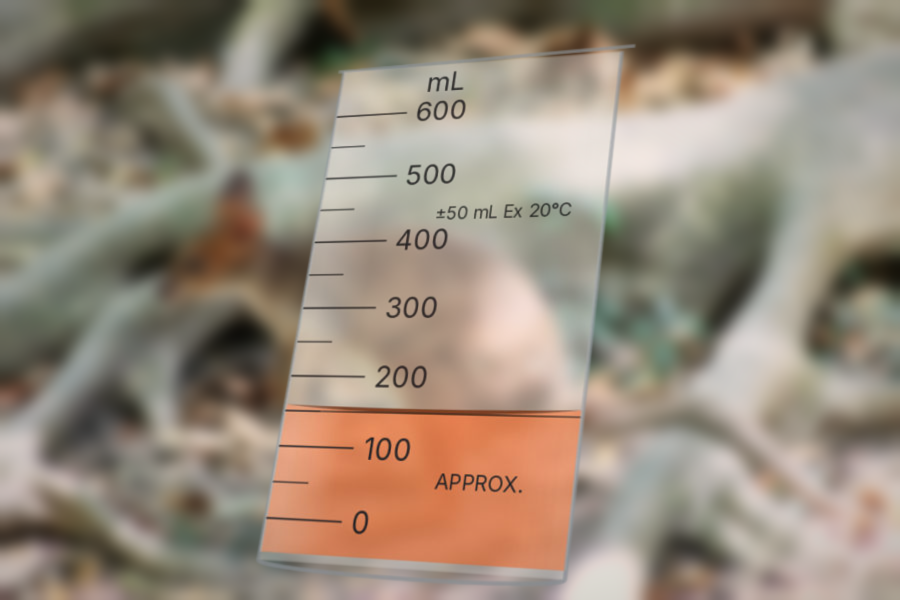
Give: 150 mL
